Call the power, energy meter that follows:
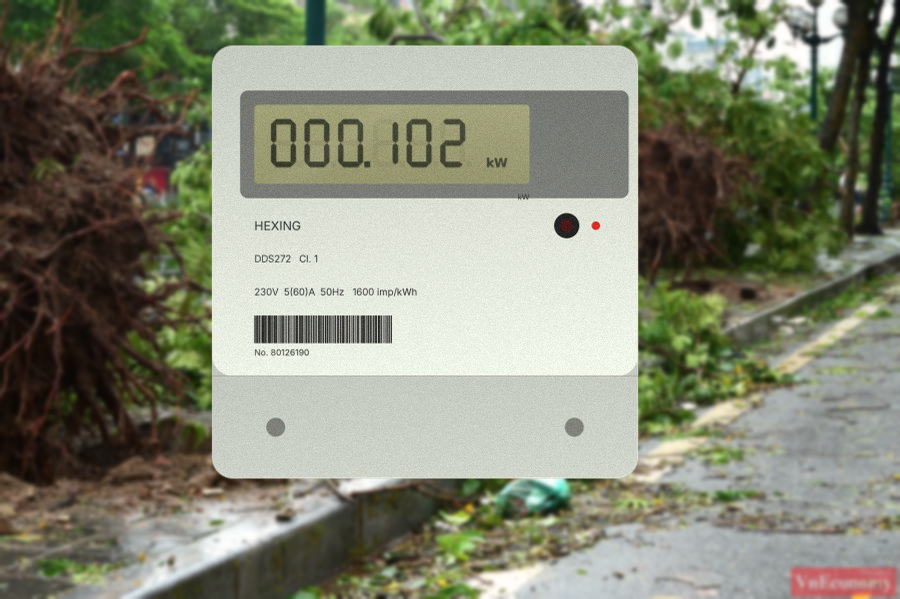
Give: 0.102 kW
